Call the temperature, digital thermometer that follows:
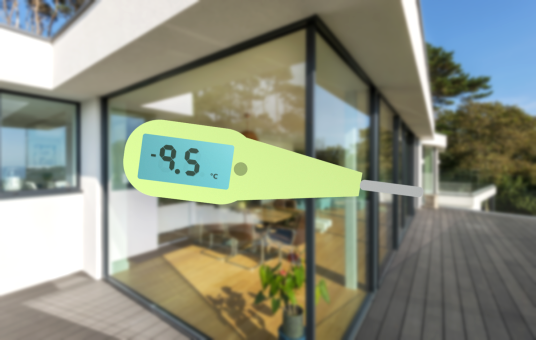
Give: -9.5 °C
